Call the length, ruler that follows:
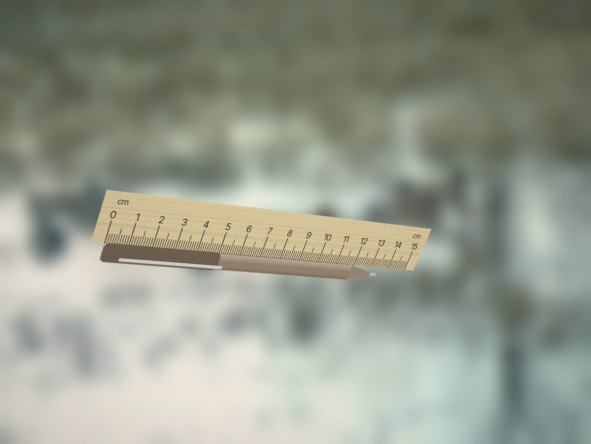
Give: 13.5 cm
